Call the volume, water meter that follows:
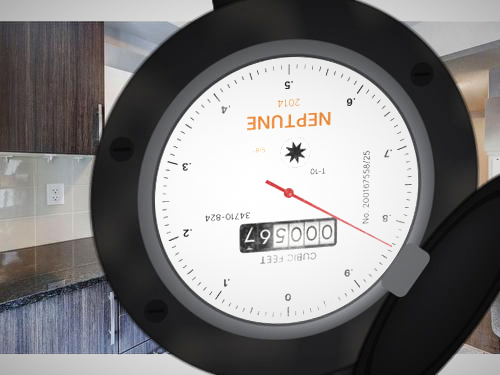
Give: 566.83 ft³
